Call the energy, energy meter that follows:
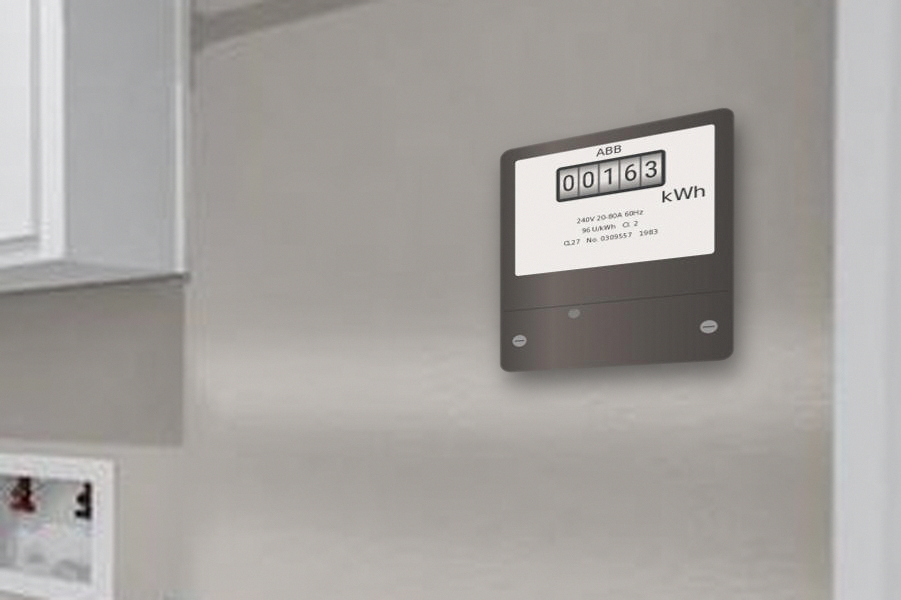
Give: 163 kWh
